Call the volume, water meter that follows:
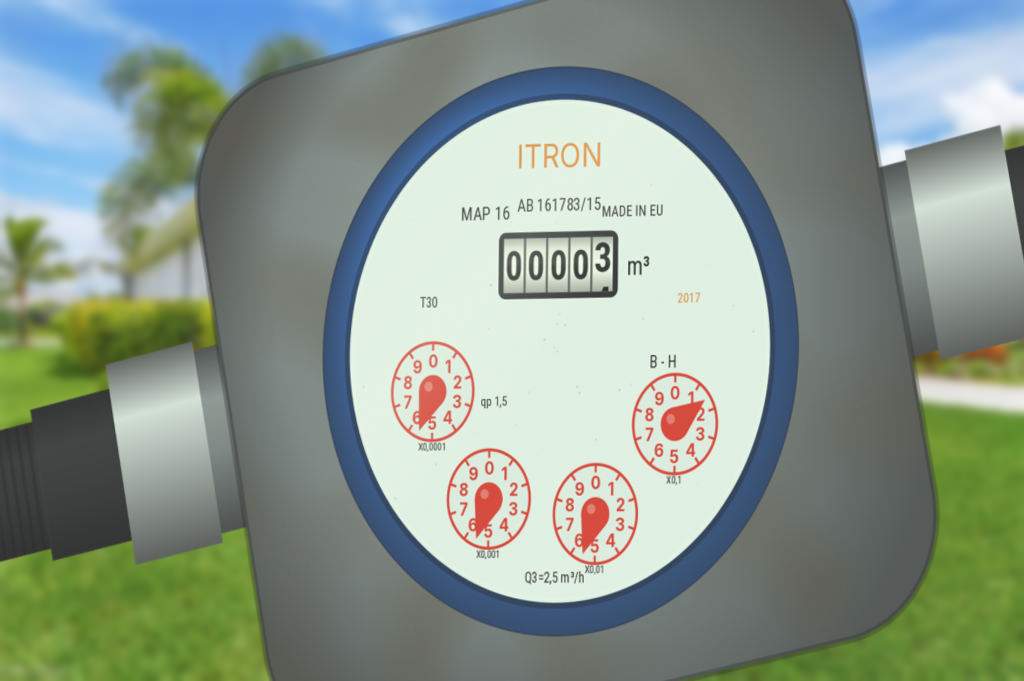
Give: 3.1555 m³
